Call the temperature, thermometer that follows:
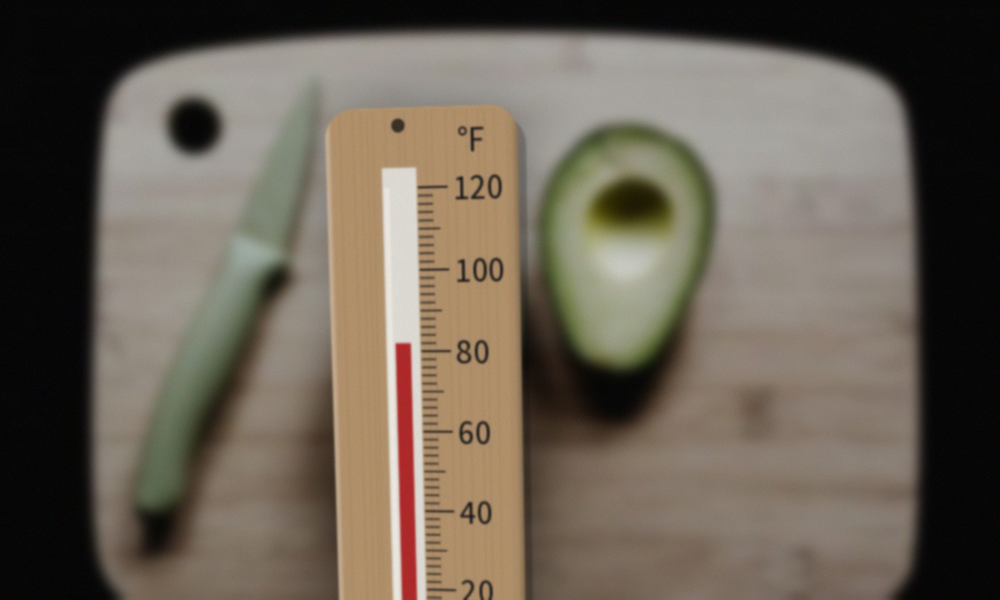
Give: 82 °F
